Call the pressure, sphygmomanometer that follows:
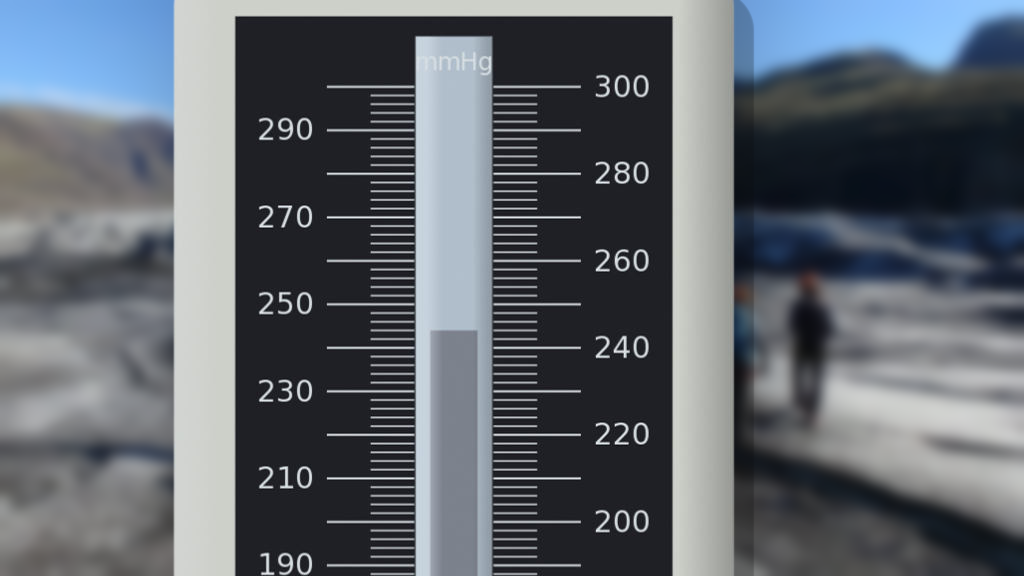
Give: 244 mmHg
